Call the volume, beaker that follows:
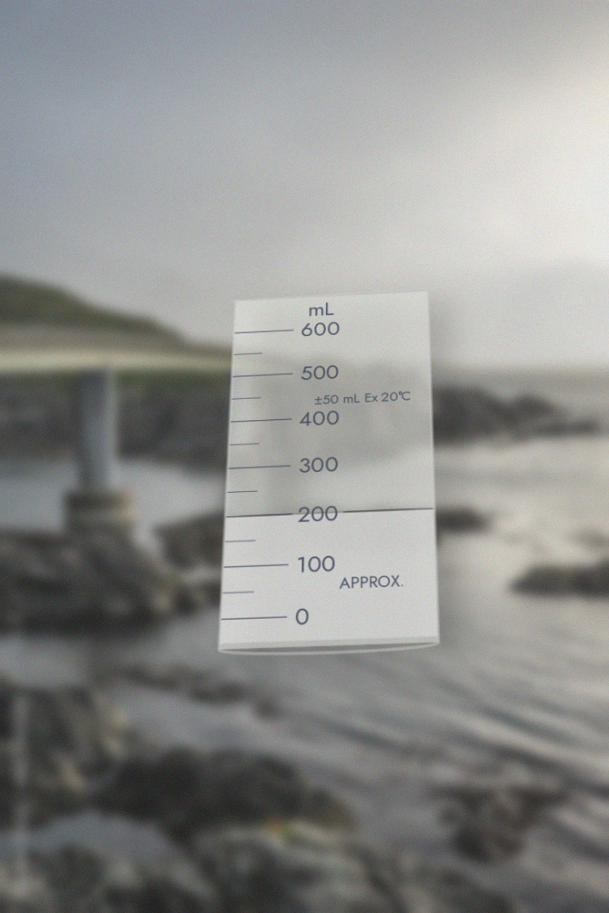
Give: 200 mL
